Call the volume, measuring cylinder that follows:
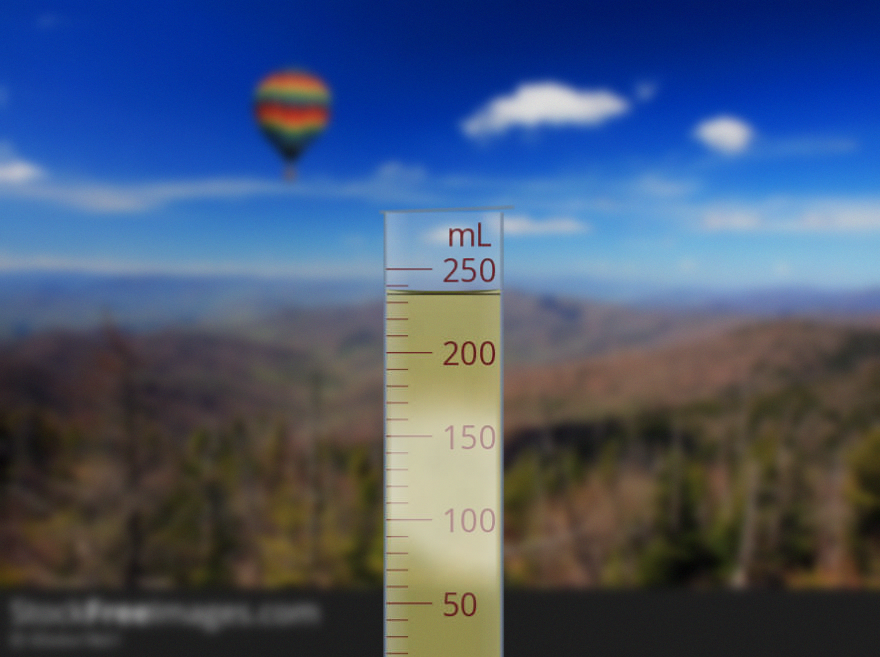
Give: 235 mL
